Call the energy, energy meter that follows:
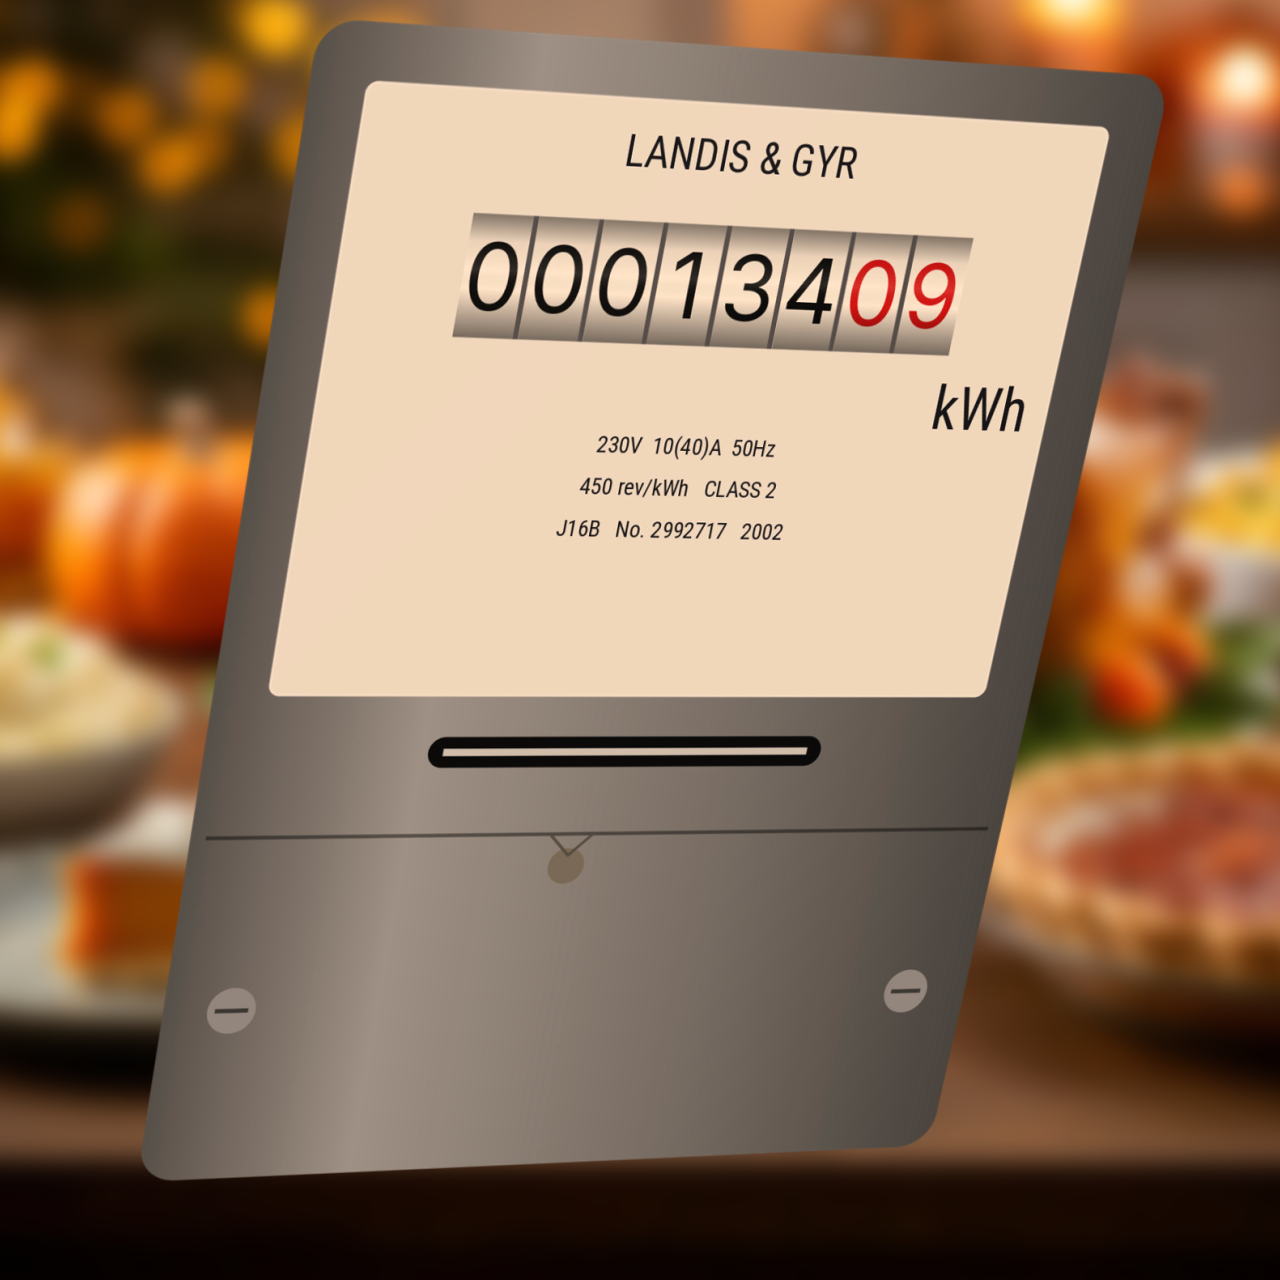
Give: 134.09 kWh
